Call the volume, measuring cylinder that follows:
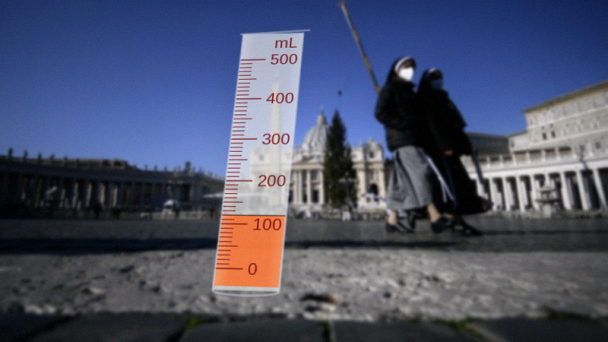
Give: 120 mL
